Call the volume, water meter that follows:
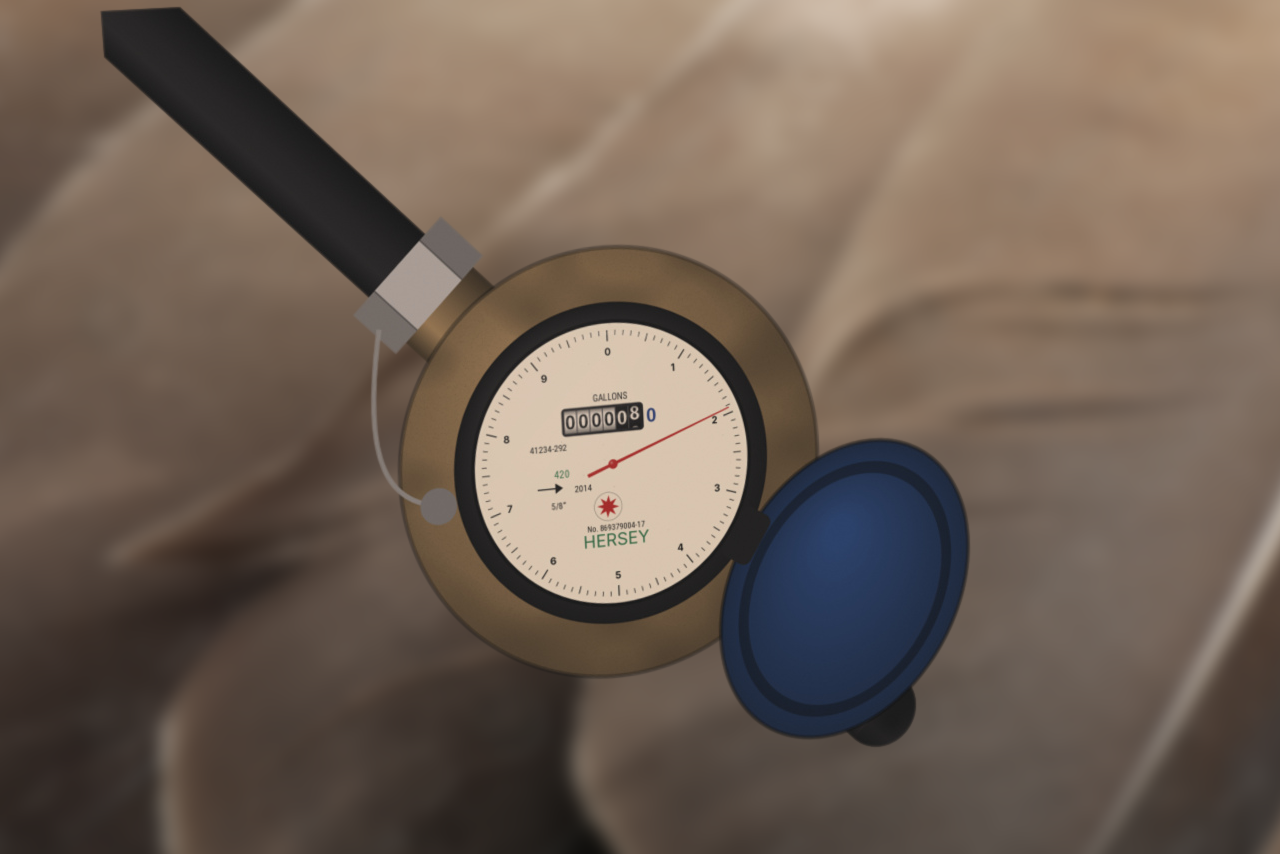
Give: 81.9 gal
